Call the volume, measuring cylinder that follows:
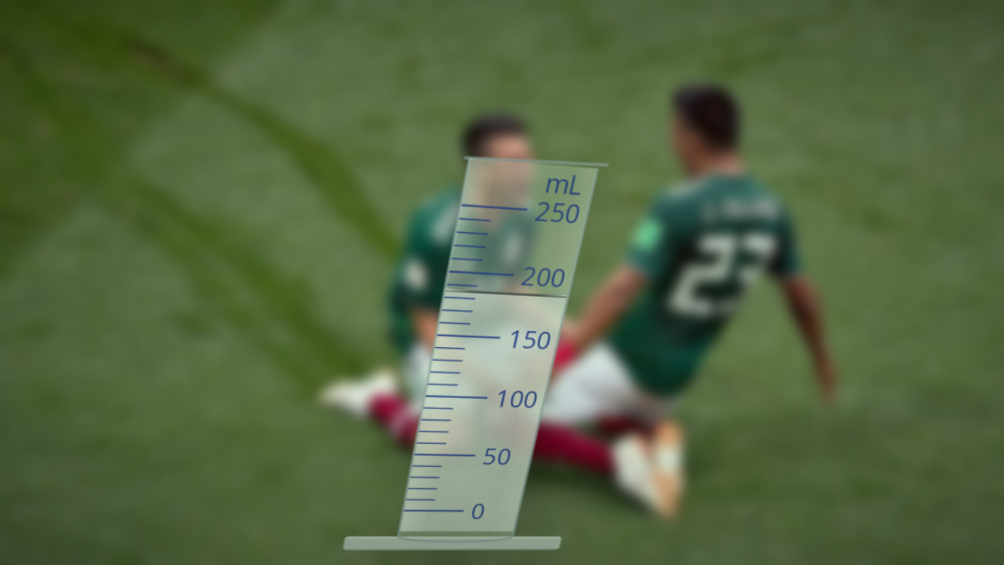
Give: 185 mL
